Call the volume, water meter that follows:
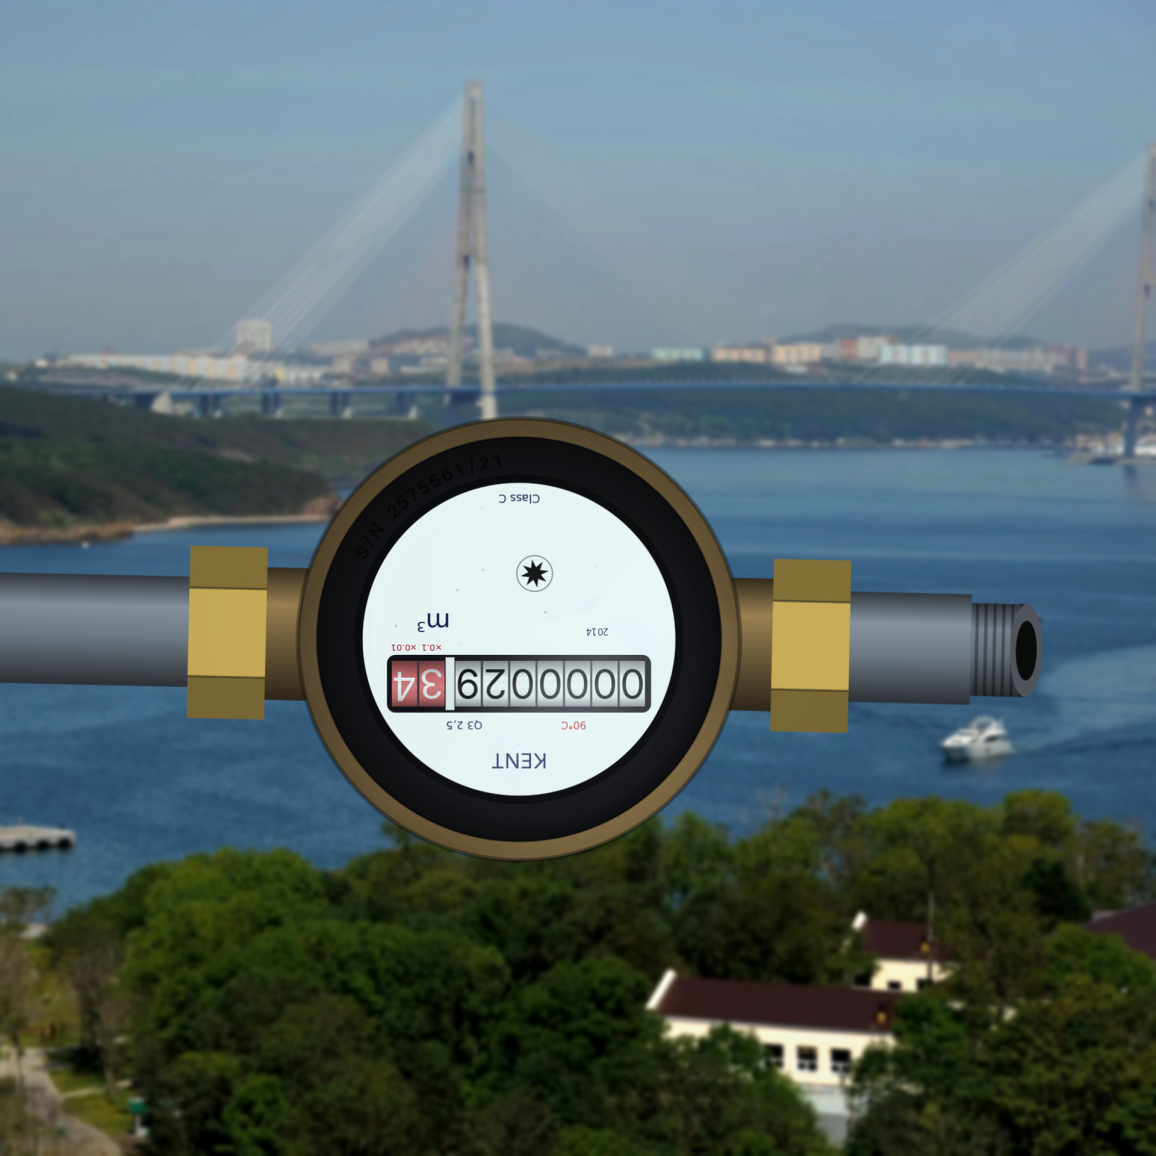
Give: 29.34 m³
